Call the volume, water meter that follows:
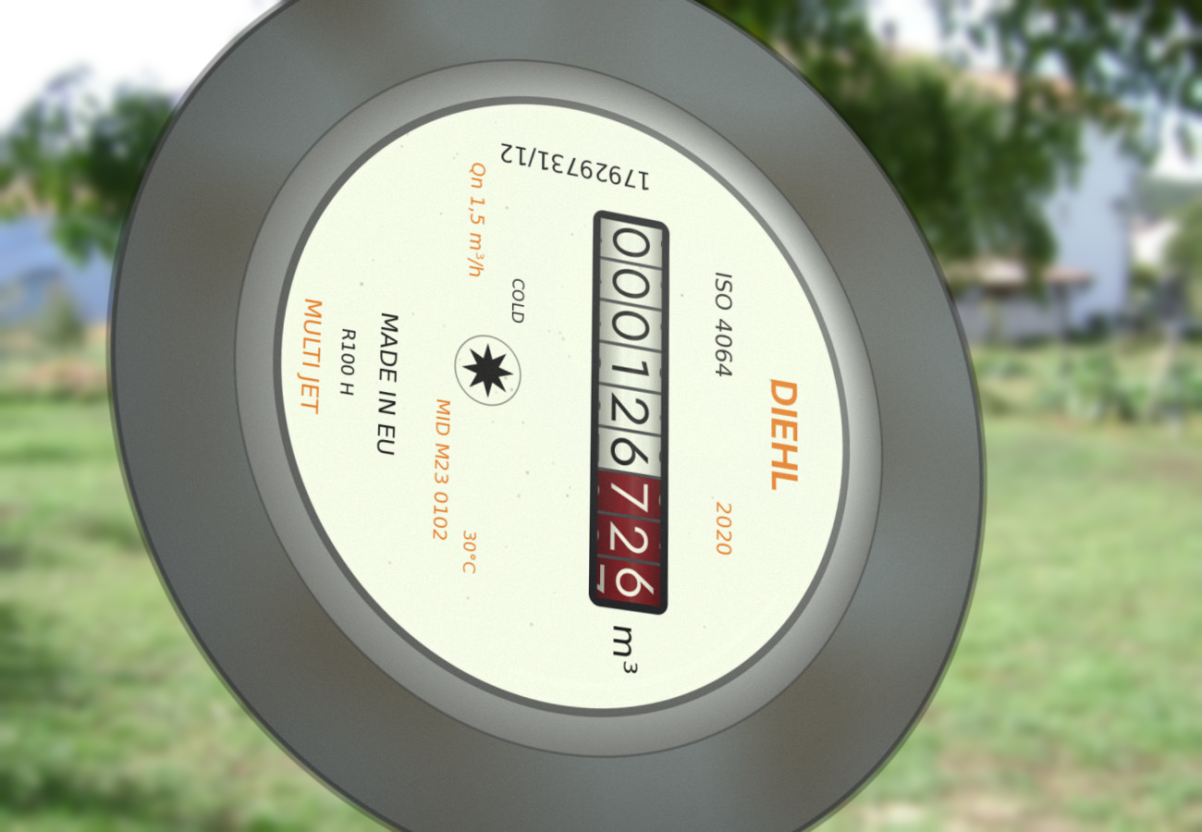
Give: 126.726 m³
